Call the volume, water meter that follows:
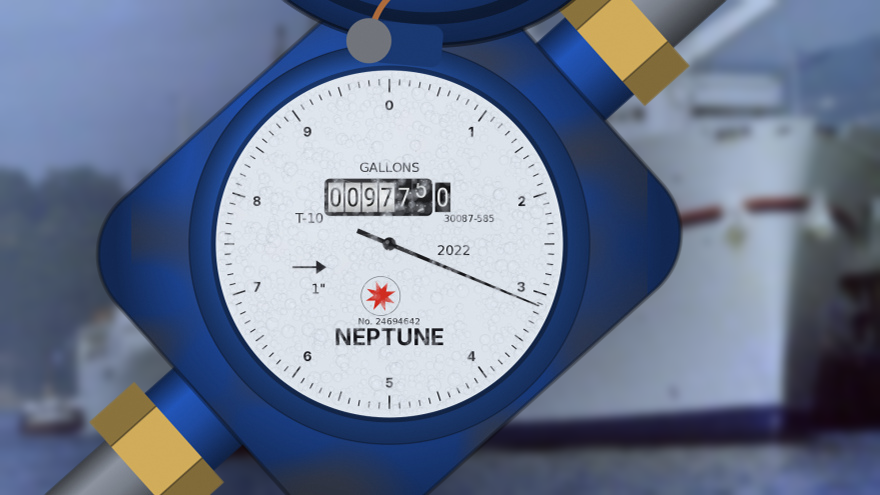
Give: 97753.1 gal
